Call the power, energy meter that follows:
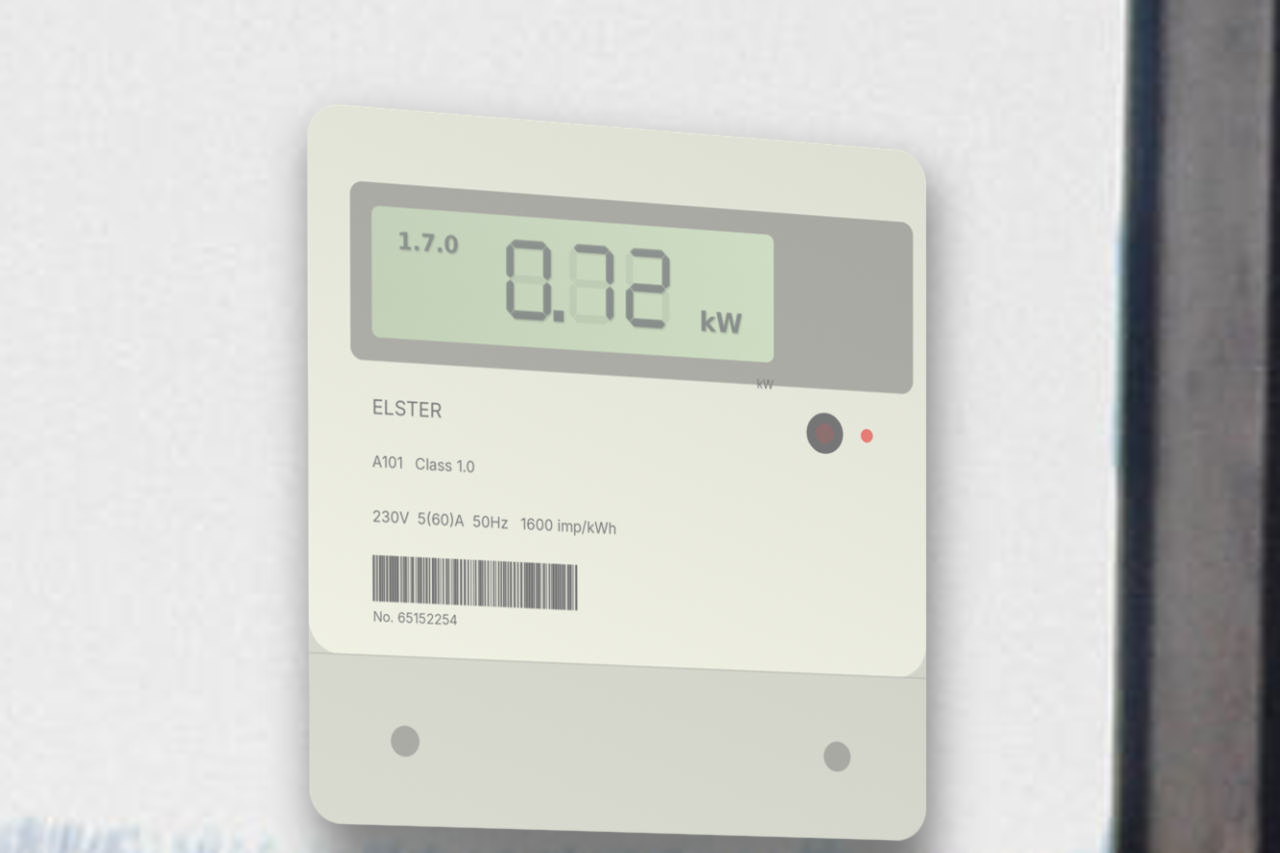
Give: 0.72 kW
